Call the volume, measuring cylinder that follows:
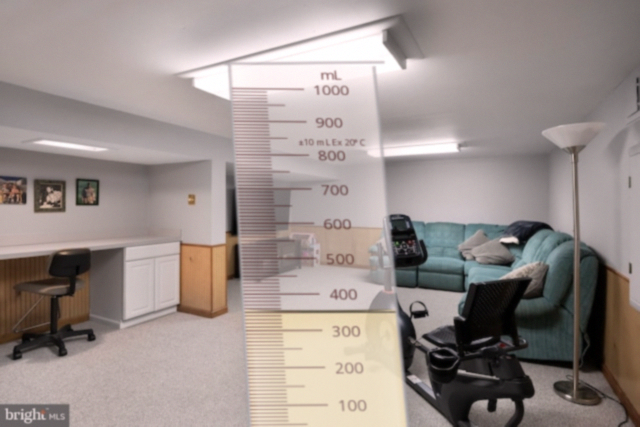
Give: 350 mL
